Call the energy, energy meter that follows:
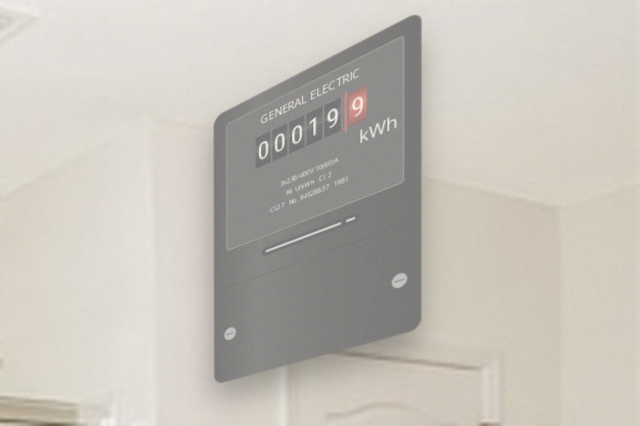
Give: 19.9 kWh
